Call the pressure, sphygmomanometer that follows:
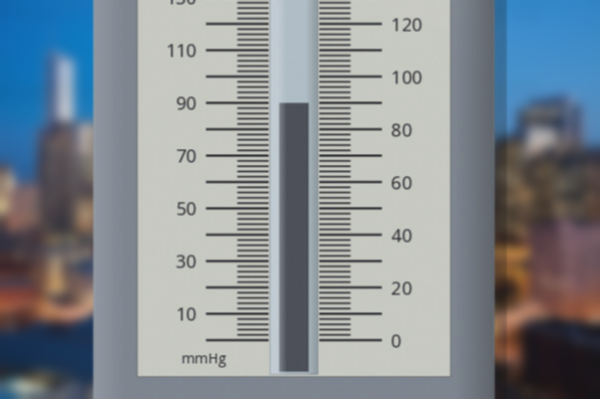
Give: 90 mmHg
